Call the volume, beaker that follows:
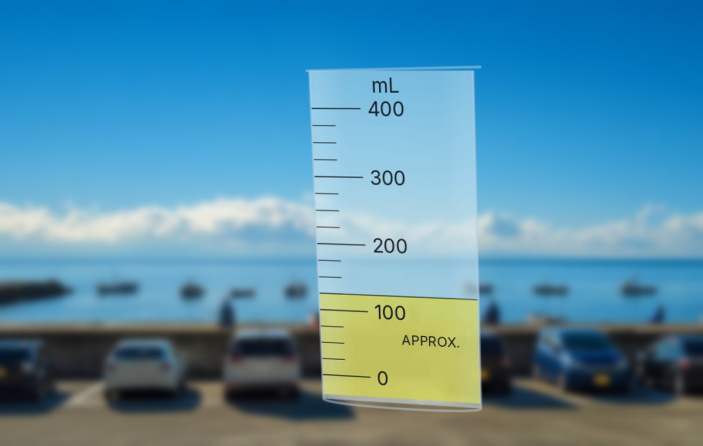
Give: 125 mL
